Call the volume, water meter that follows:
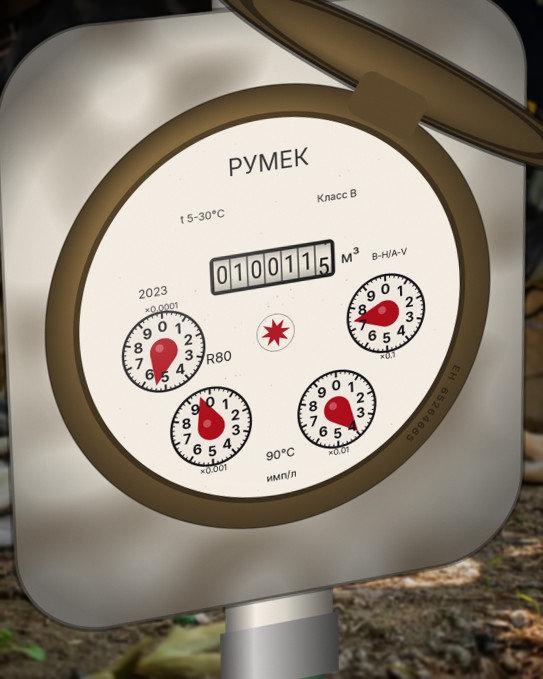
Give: 100114.7395 m³
